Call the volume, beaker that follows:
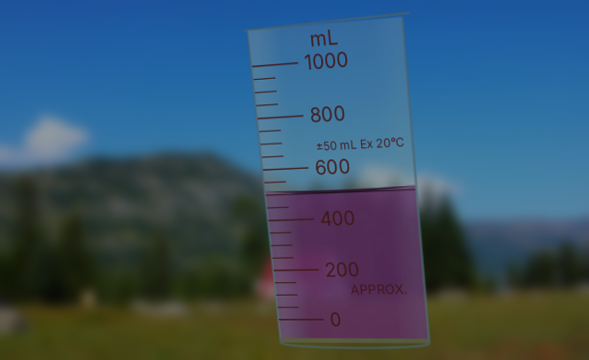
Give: 500 mL
